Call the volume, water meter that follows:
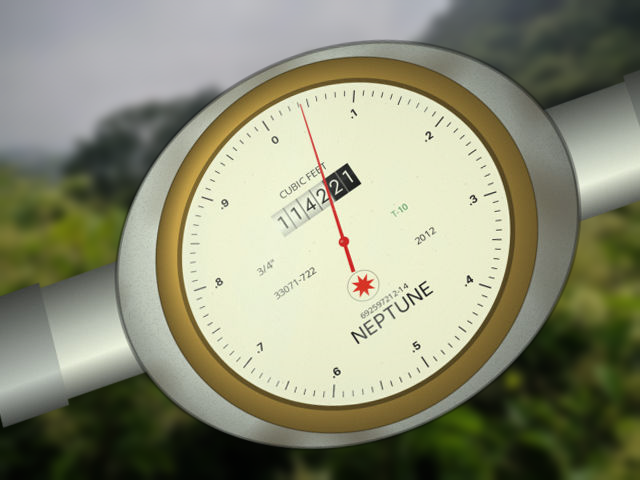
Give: 114221.04 ft³
